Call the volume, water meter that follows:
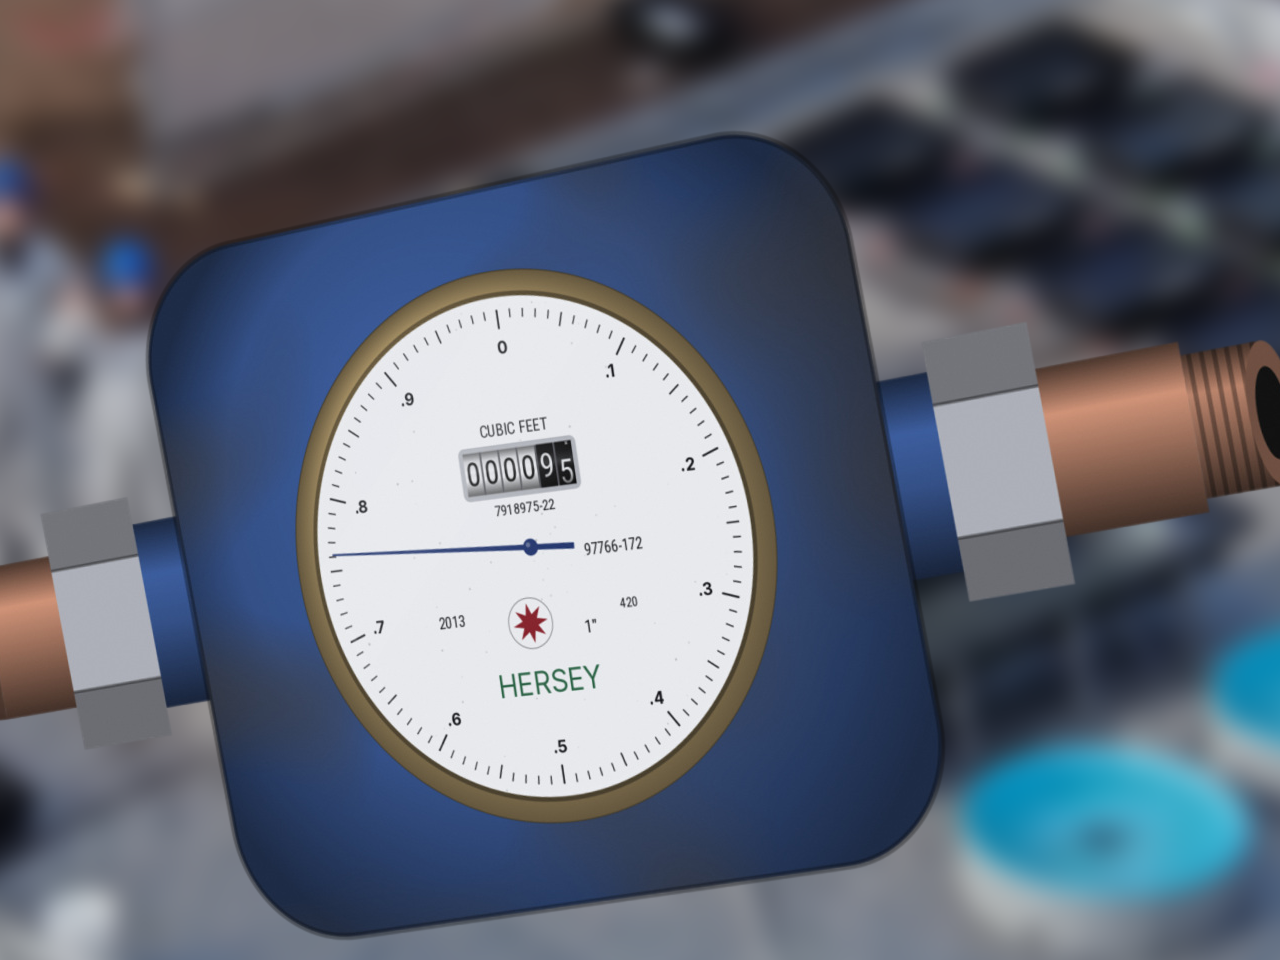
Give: 94.76 ft³
